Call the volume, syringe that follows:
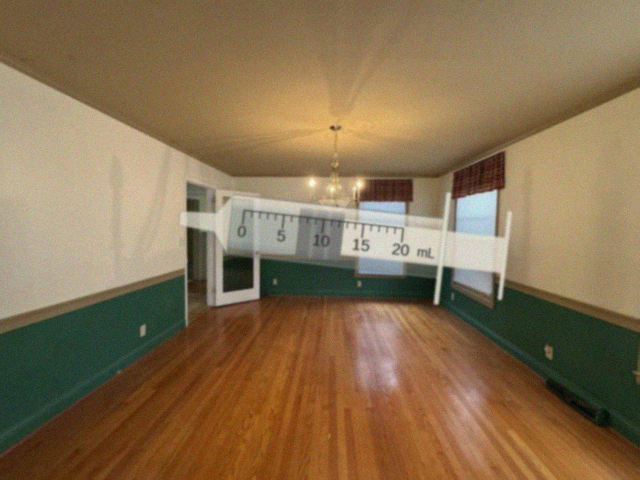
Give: 7 mL
